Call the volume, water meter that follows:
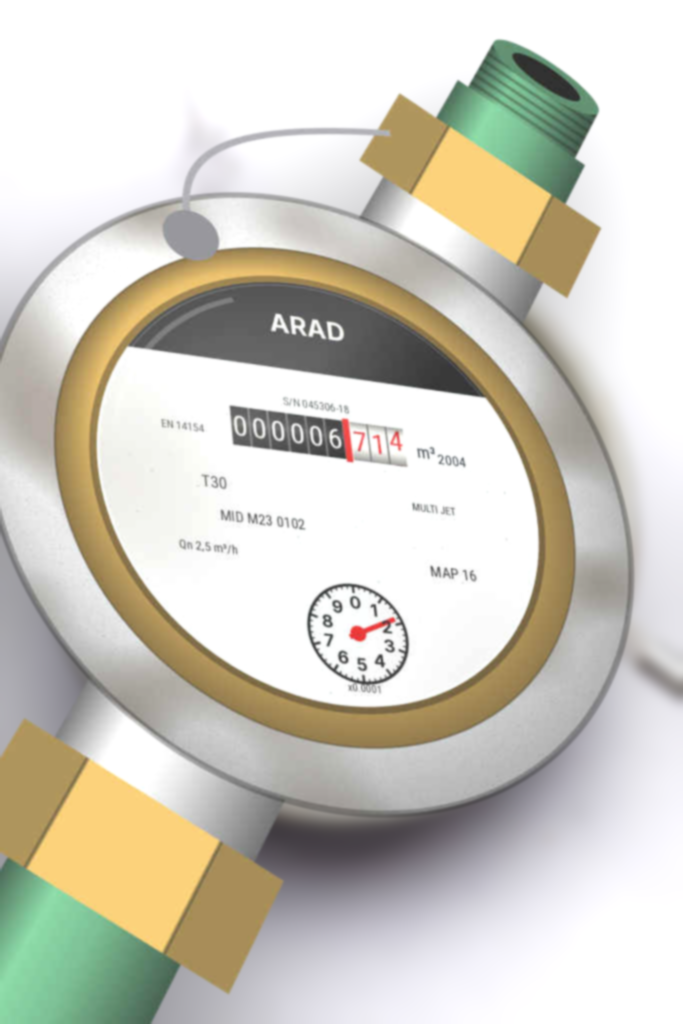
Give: 6.7141 m³
